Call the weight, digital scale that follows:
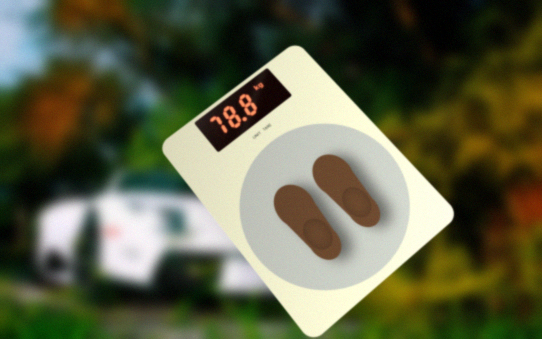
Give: 78.8 kg
